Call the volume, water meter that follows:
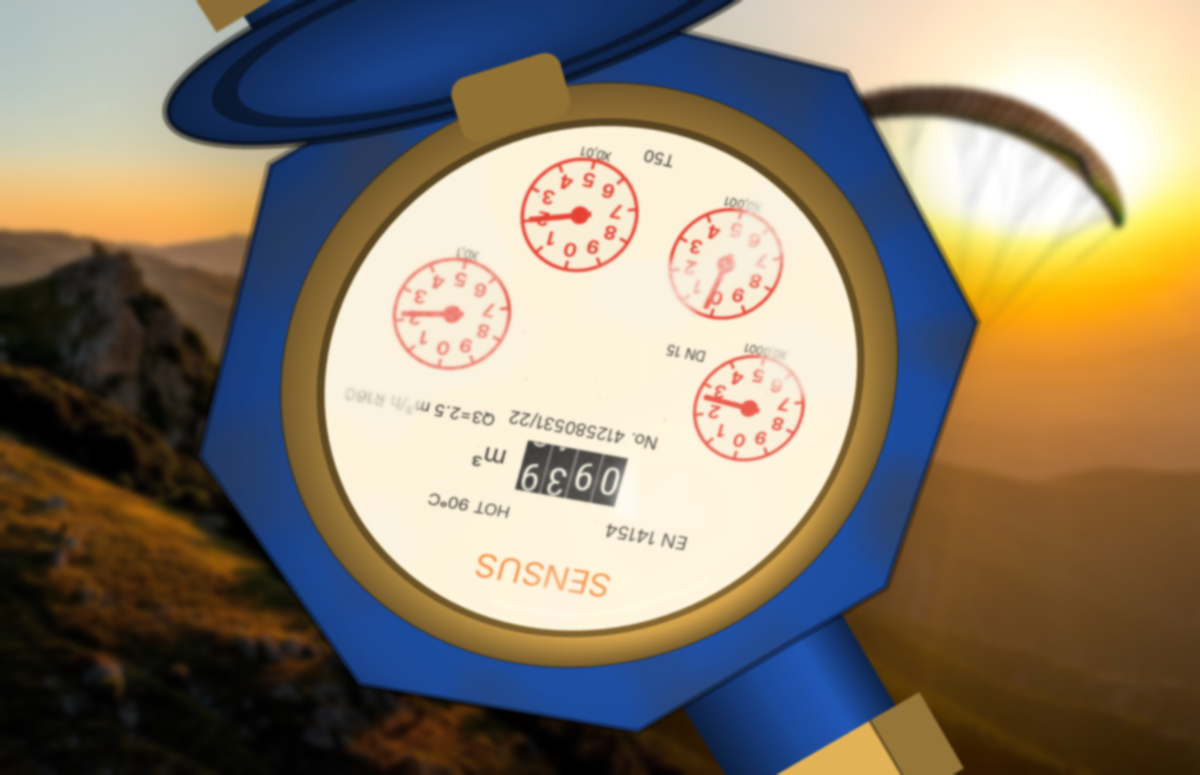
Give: 939.2202 m³
